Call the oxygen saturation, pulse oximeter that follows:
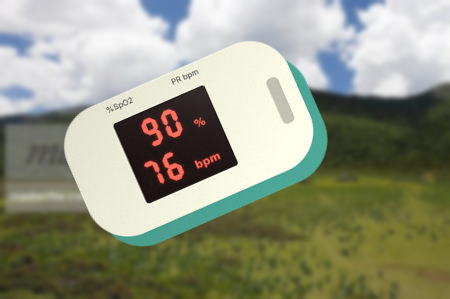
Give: 90 %
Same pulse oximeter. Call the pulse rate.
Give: 76 bpm
